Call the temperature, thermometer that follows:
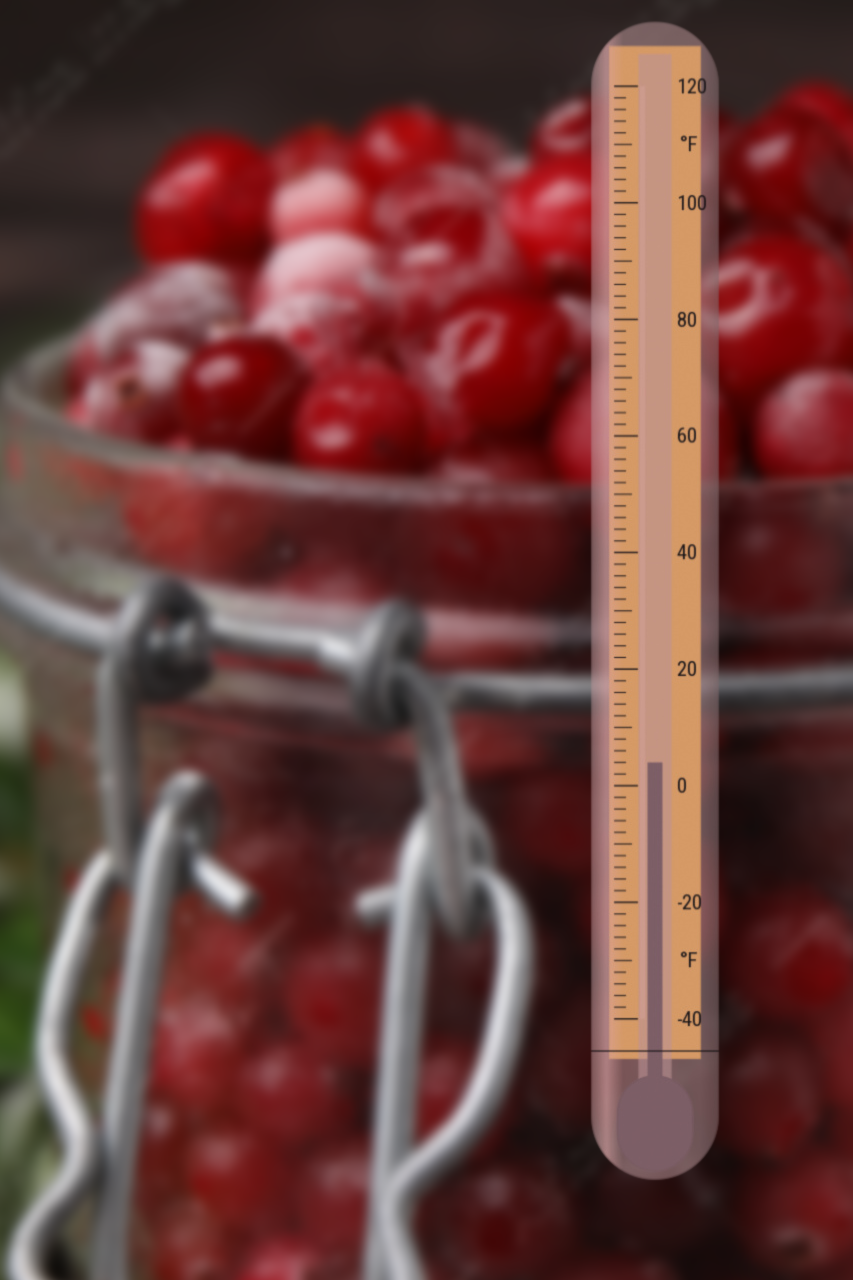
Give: 4 °F
